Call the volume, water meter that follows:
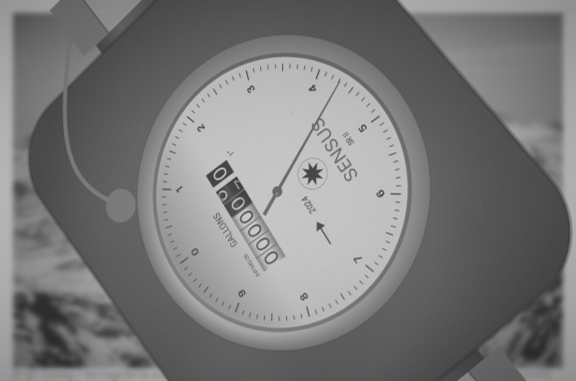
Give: 64.3 gal
